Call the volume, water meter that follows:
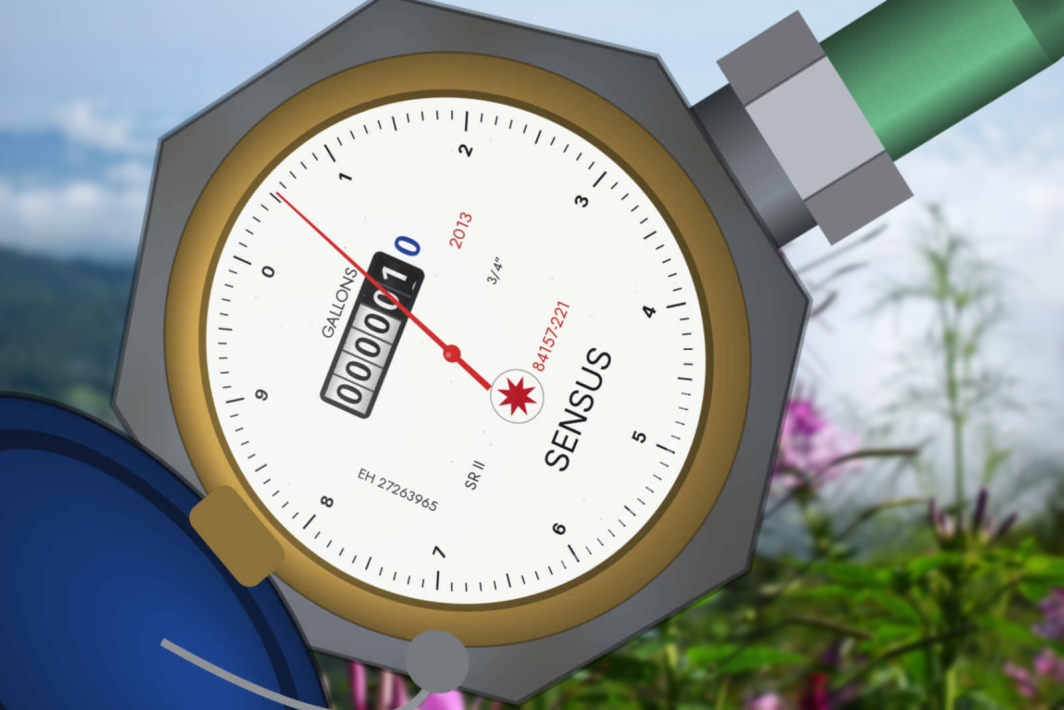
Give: 10.5 gal
